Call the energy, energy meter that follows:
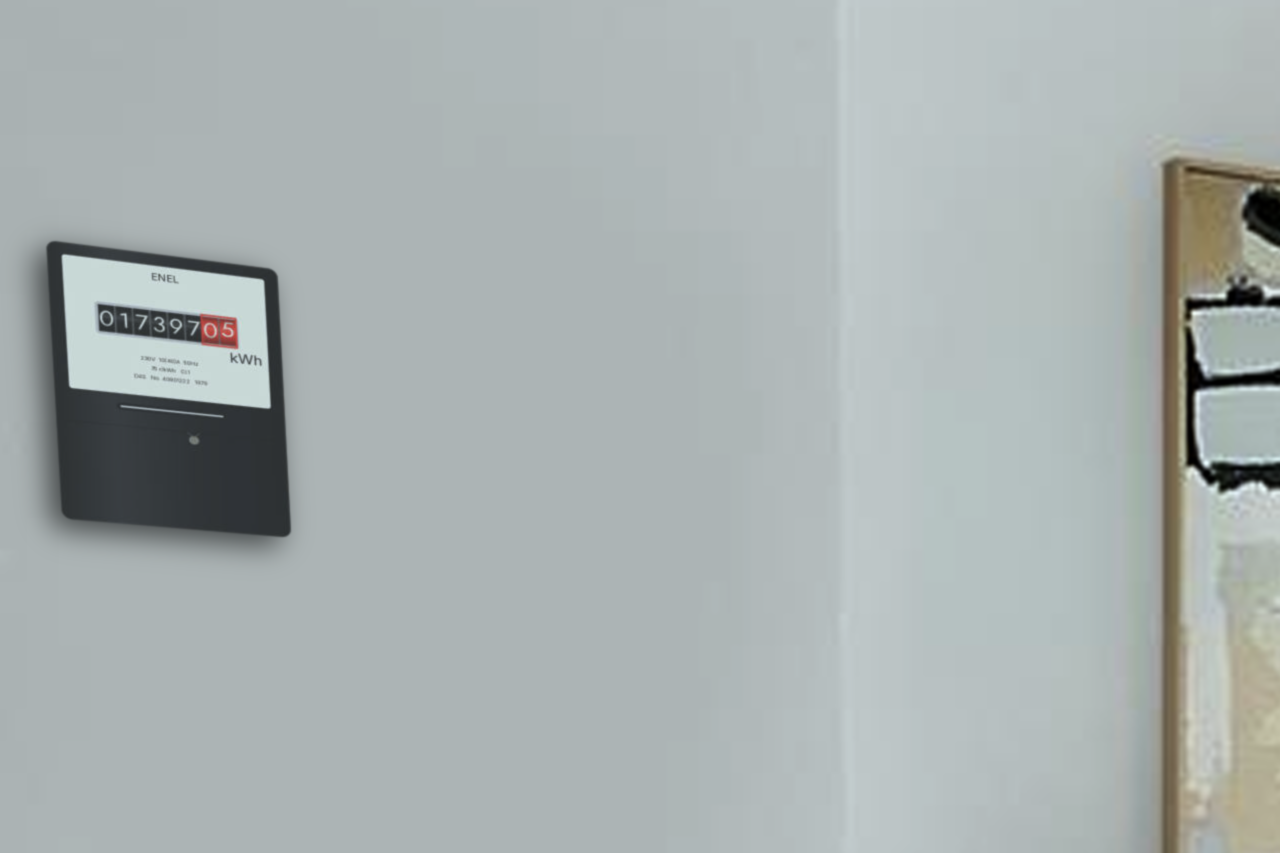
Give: 17397.05 kWh
